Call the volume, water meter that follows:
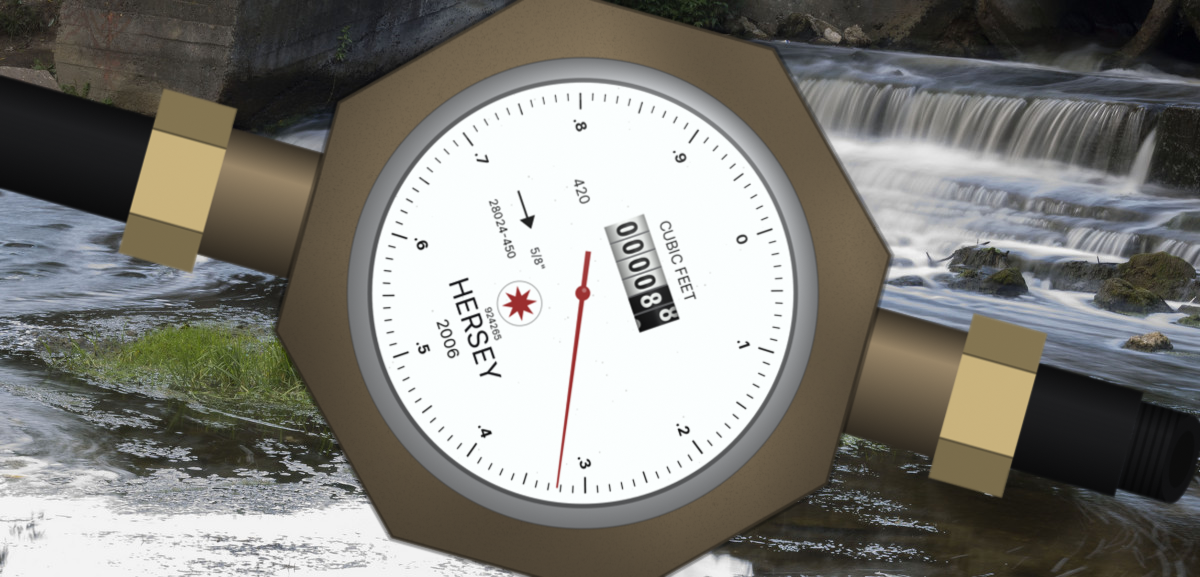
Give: 88.32 ft³
